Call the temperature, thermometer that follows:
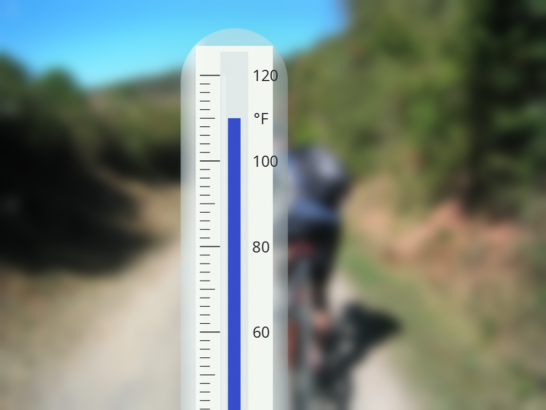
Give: 110 °F
